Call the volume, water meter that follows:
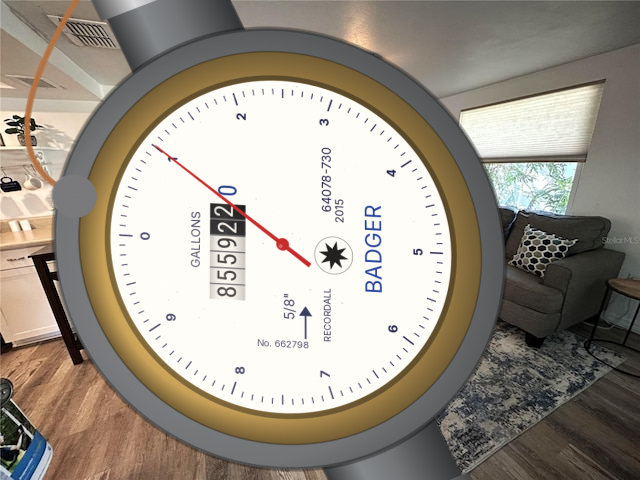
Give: 8559221.0 gal
